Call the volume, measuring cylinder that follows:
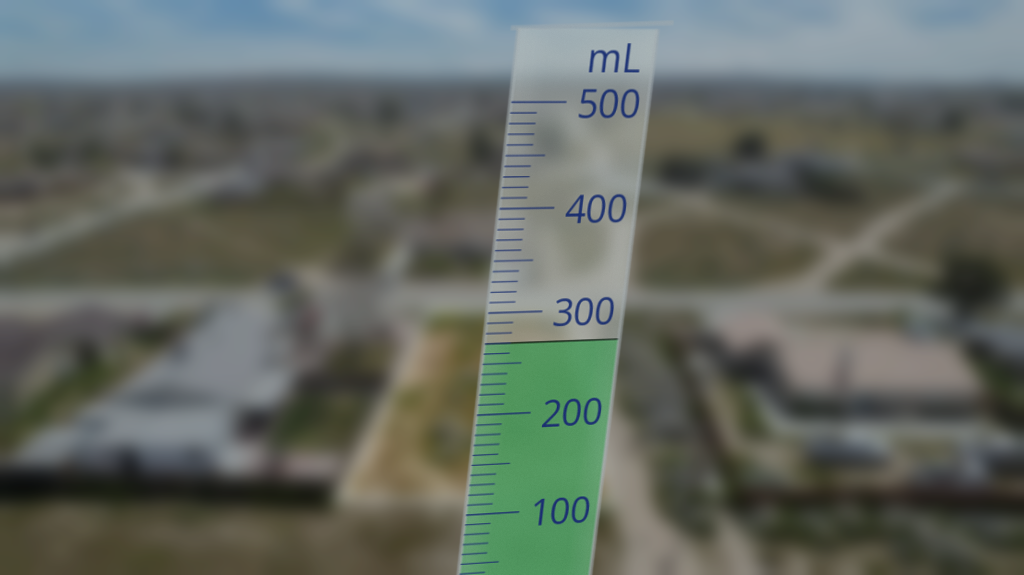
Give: 270 mL
